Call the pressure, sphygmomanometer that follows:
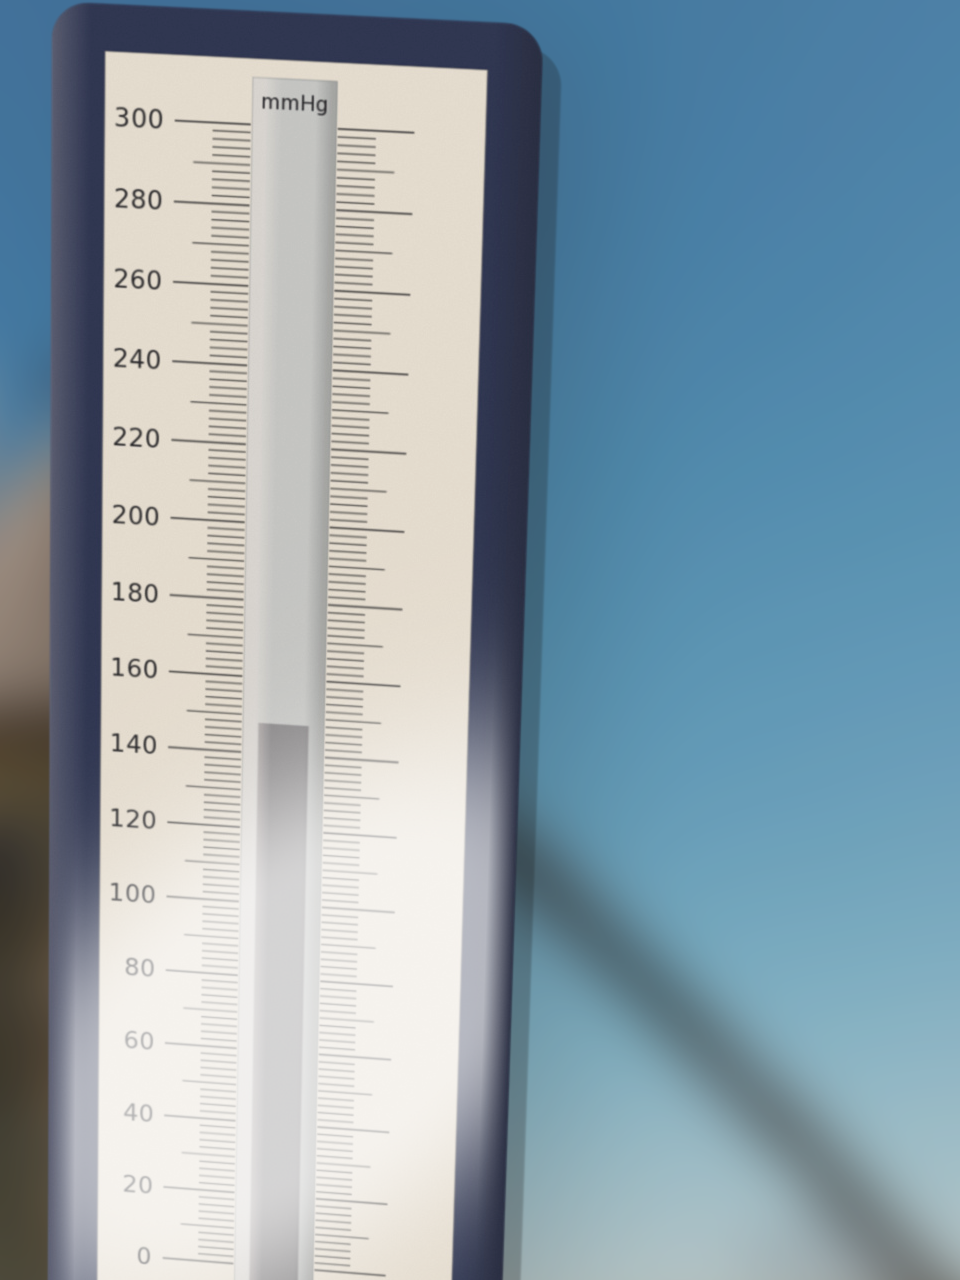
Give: 148 mmHg
